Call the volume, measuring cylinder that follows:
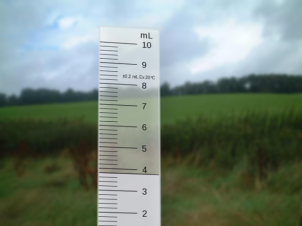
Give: 3.8 mL
